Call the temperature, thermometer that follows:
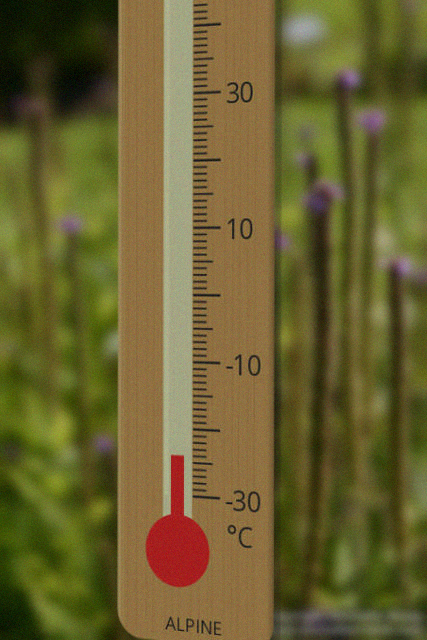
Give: -24 °C
